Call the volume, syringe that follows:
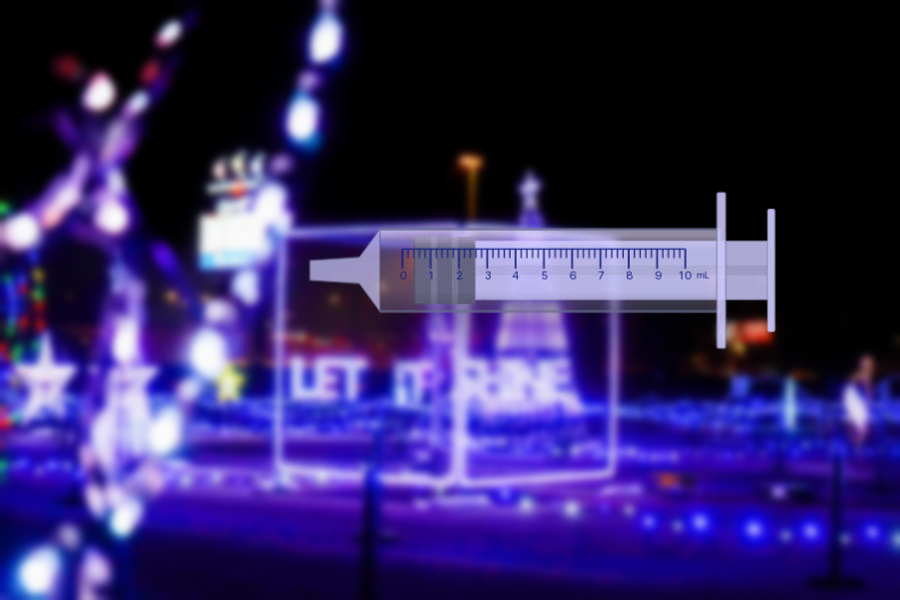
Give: 0.4 mL
